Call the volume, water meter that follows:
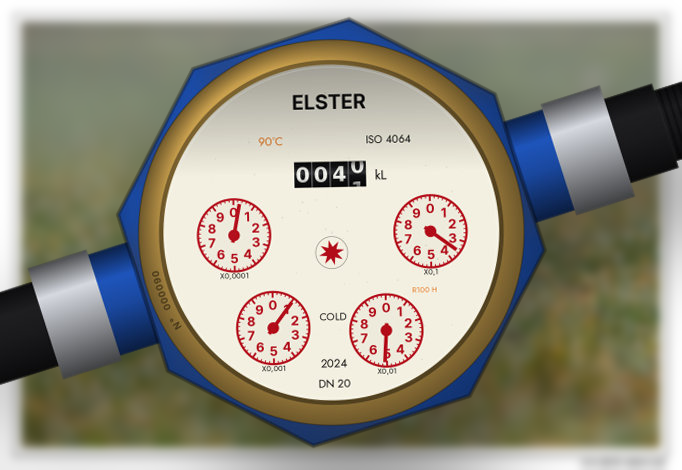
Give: 40.3510 kL
